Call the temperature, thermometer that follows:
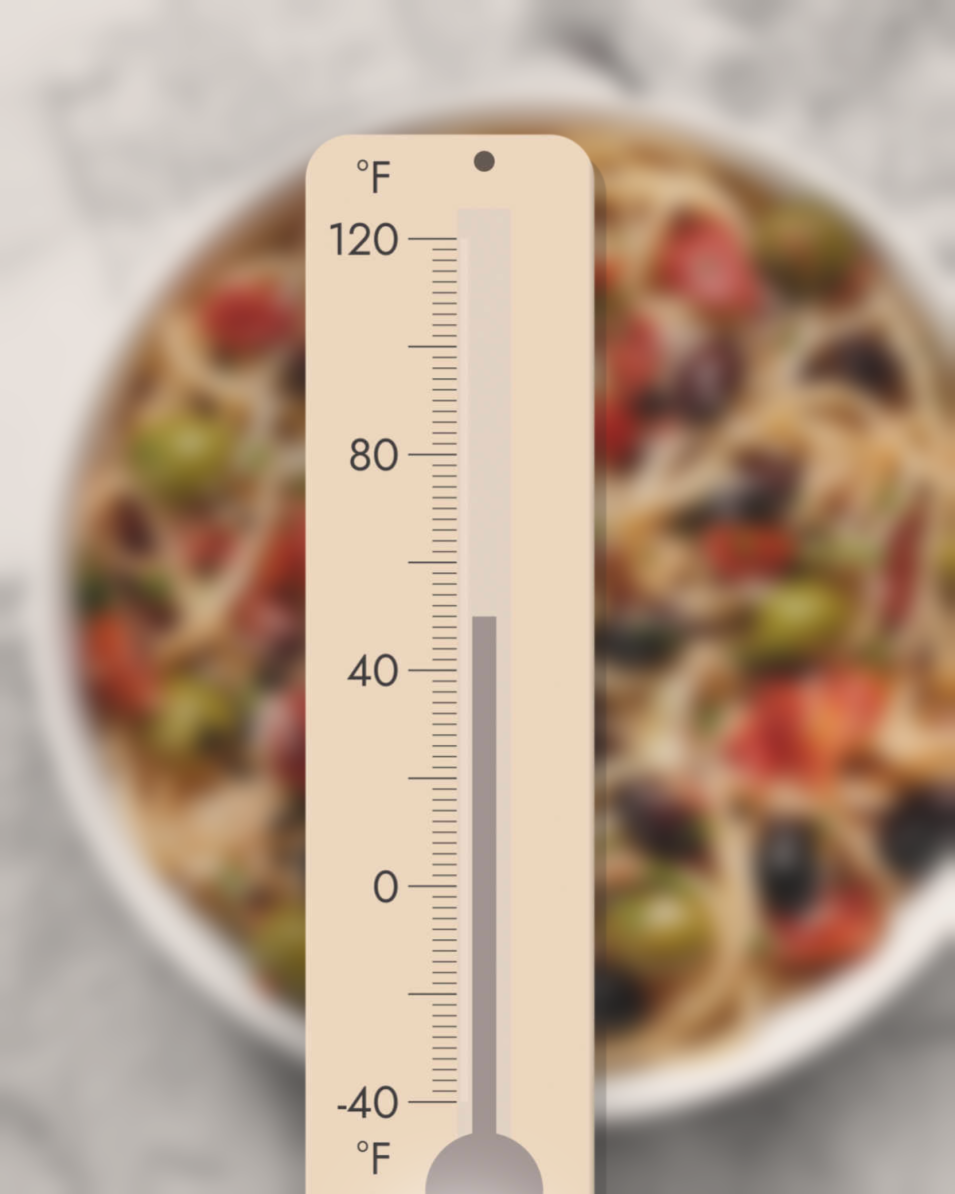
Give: 50 °F
